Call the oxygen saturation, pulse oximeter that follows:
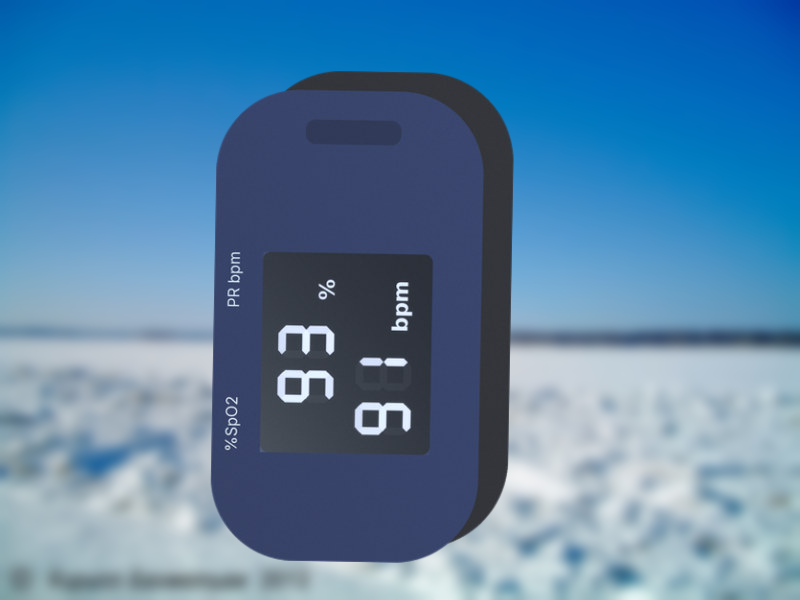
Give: 93 %
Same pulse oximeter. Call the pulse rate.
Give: 91 bpm
